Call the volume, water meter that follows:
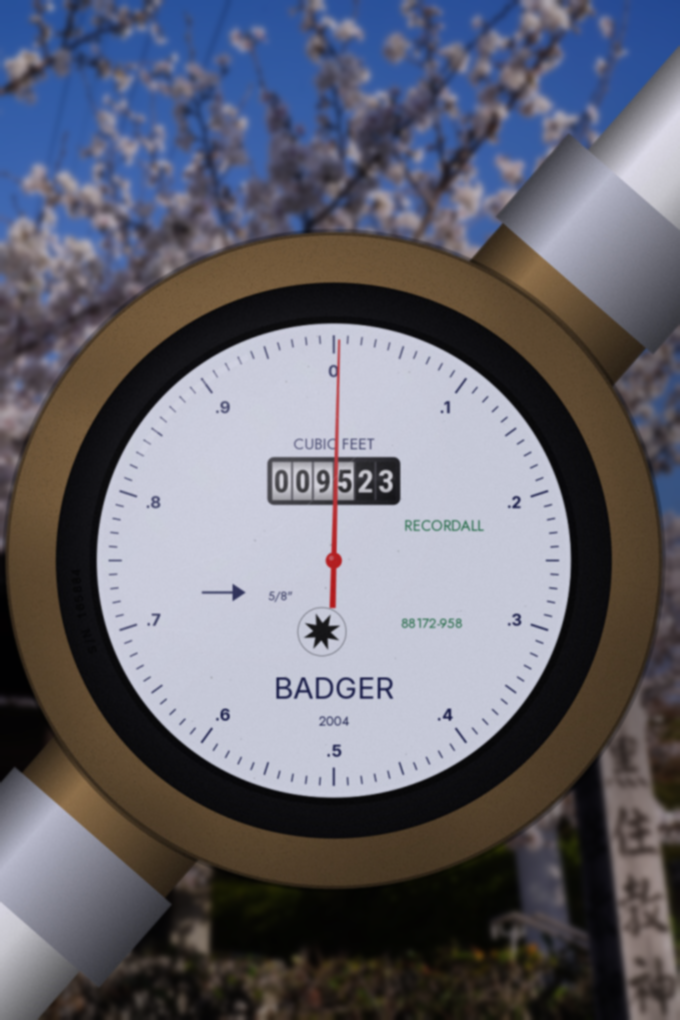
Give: 9523.00 ft³
